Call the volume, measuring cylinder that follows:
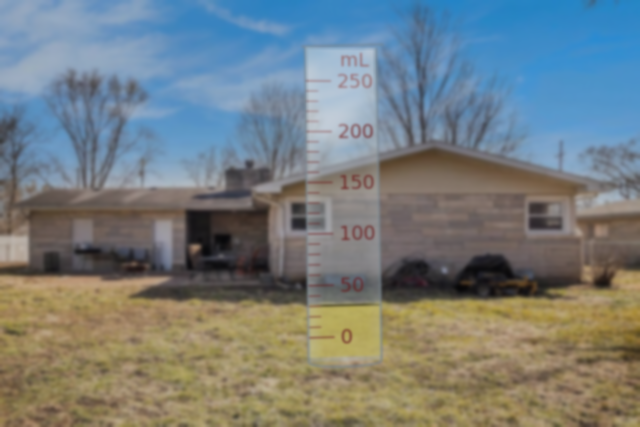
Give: 30 mL
